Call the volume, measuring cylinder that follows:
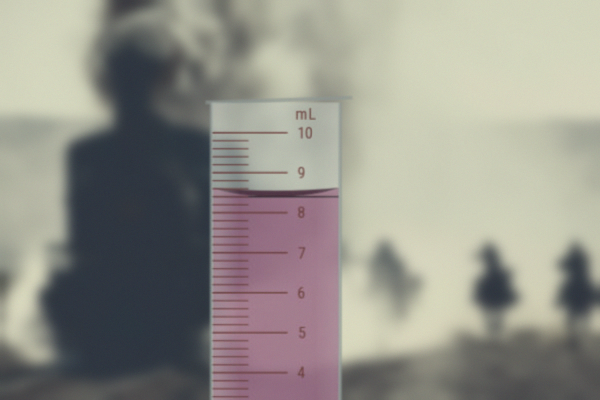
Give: 8.4 mL
